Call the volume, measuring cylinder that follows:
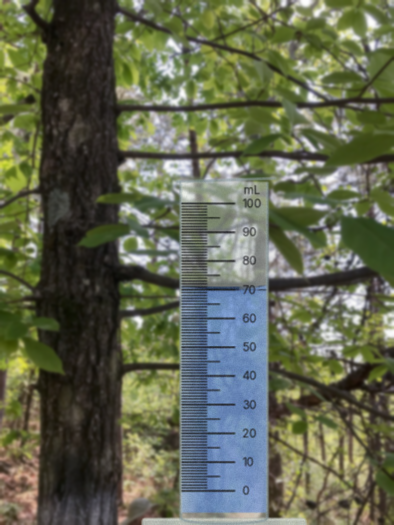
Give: 70 mL
